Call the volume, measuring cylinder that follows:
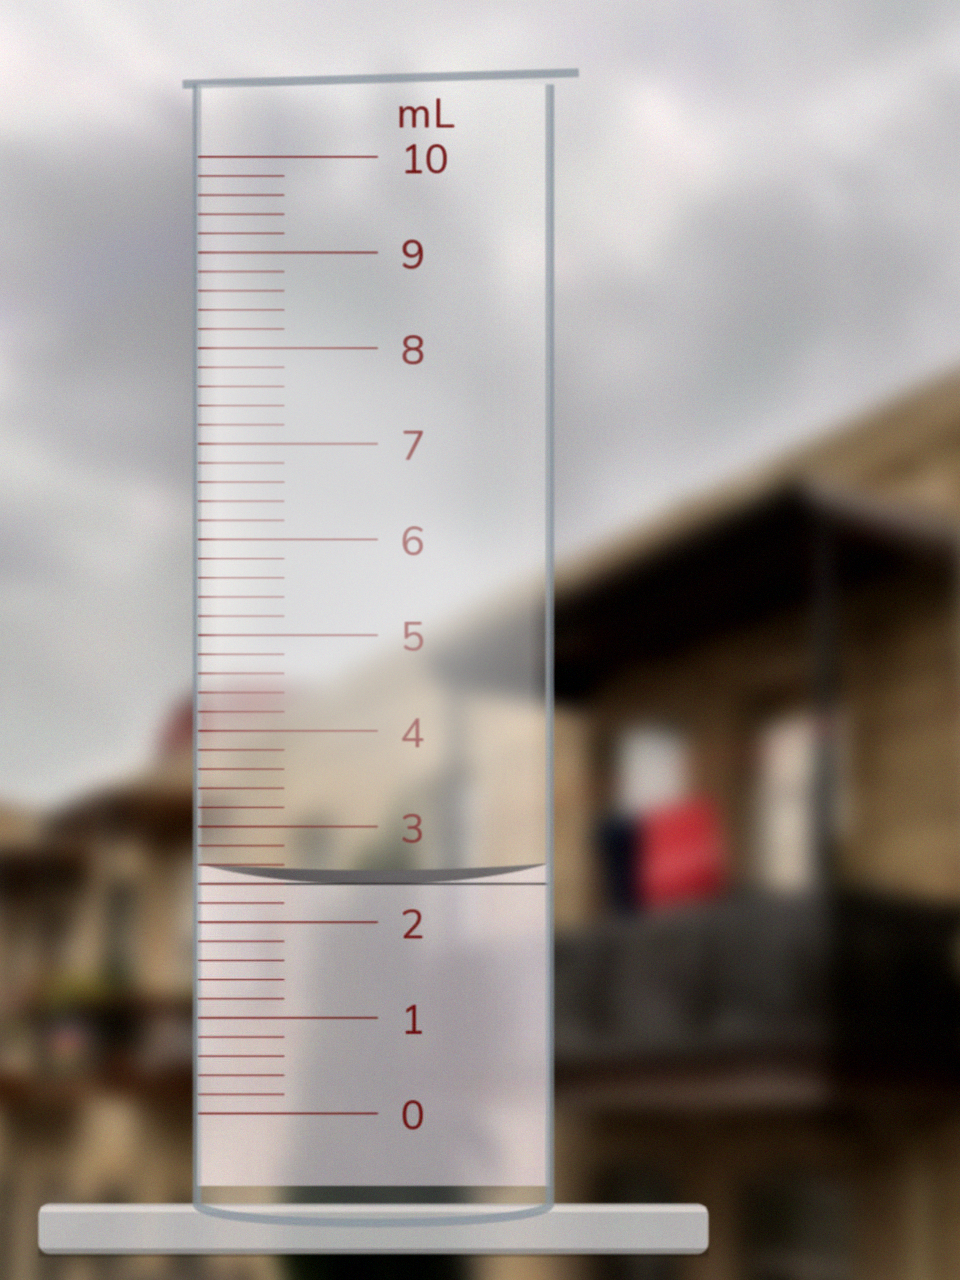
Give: 2.4 mL
